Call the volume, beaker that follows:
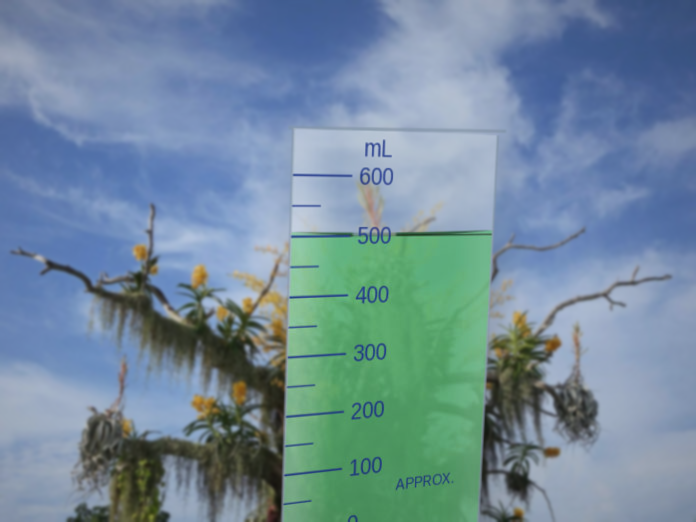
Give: 500 mL
